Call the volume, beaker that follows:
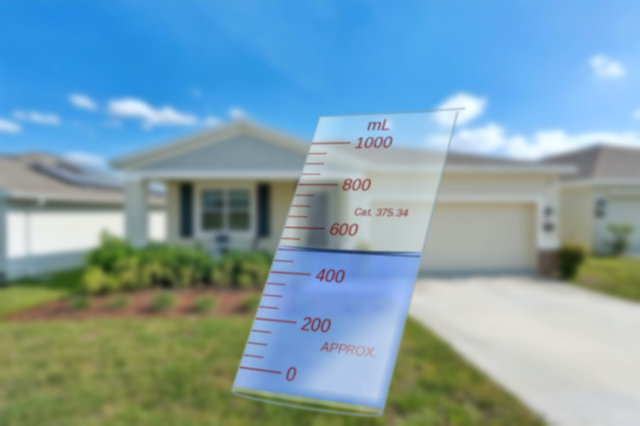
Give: 500 mL
